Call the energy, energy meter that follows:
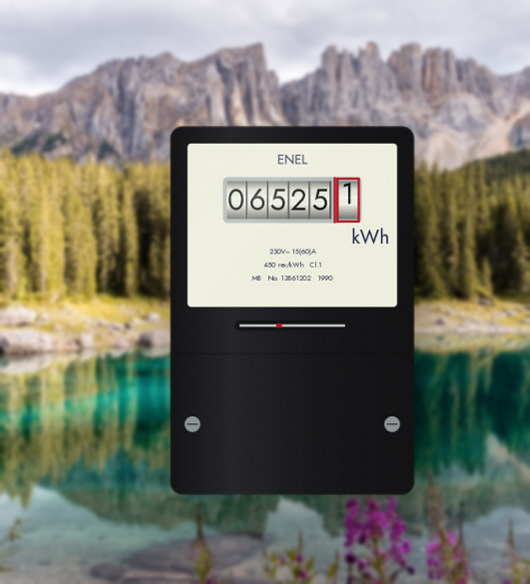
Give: 6525.1 kWh
